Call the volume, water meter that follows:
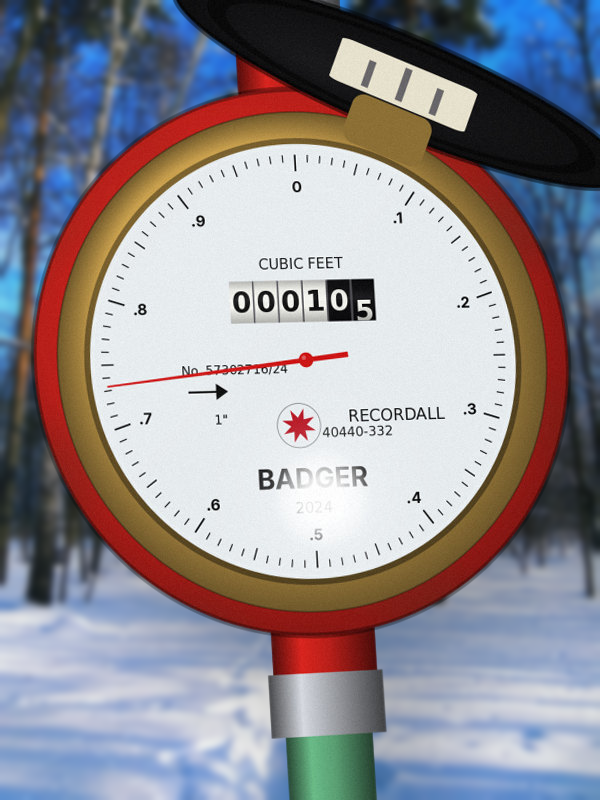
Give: 104.73 ft³
